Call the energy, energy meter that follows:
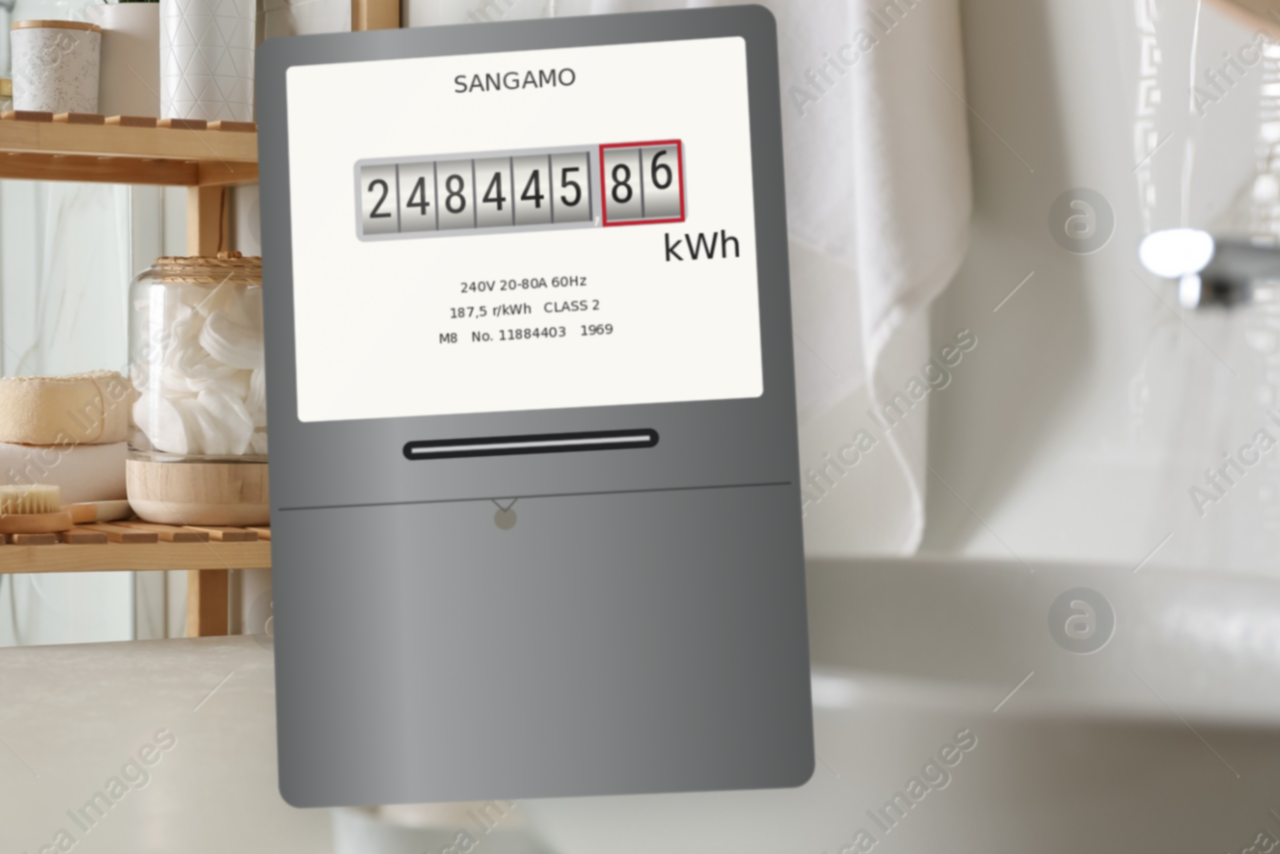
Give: 248445.86 kWh
